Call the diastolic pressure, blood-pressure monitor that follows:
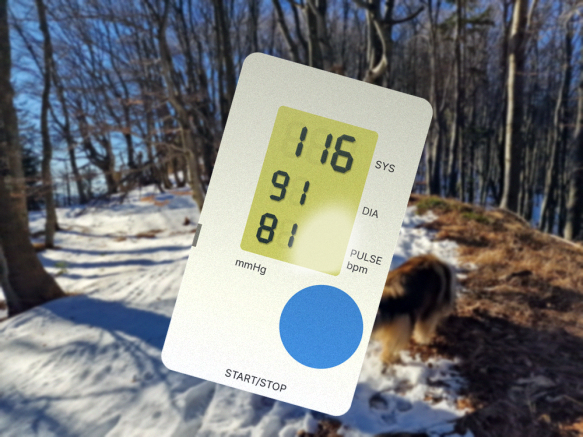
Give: 91 mmHg
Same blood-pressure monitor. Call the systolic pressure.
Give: 116 mmHg
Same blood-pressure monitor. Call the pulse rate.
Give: 81 bpm
